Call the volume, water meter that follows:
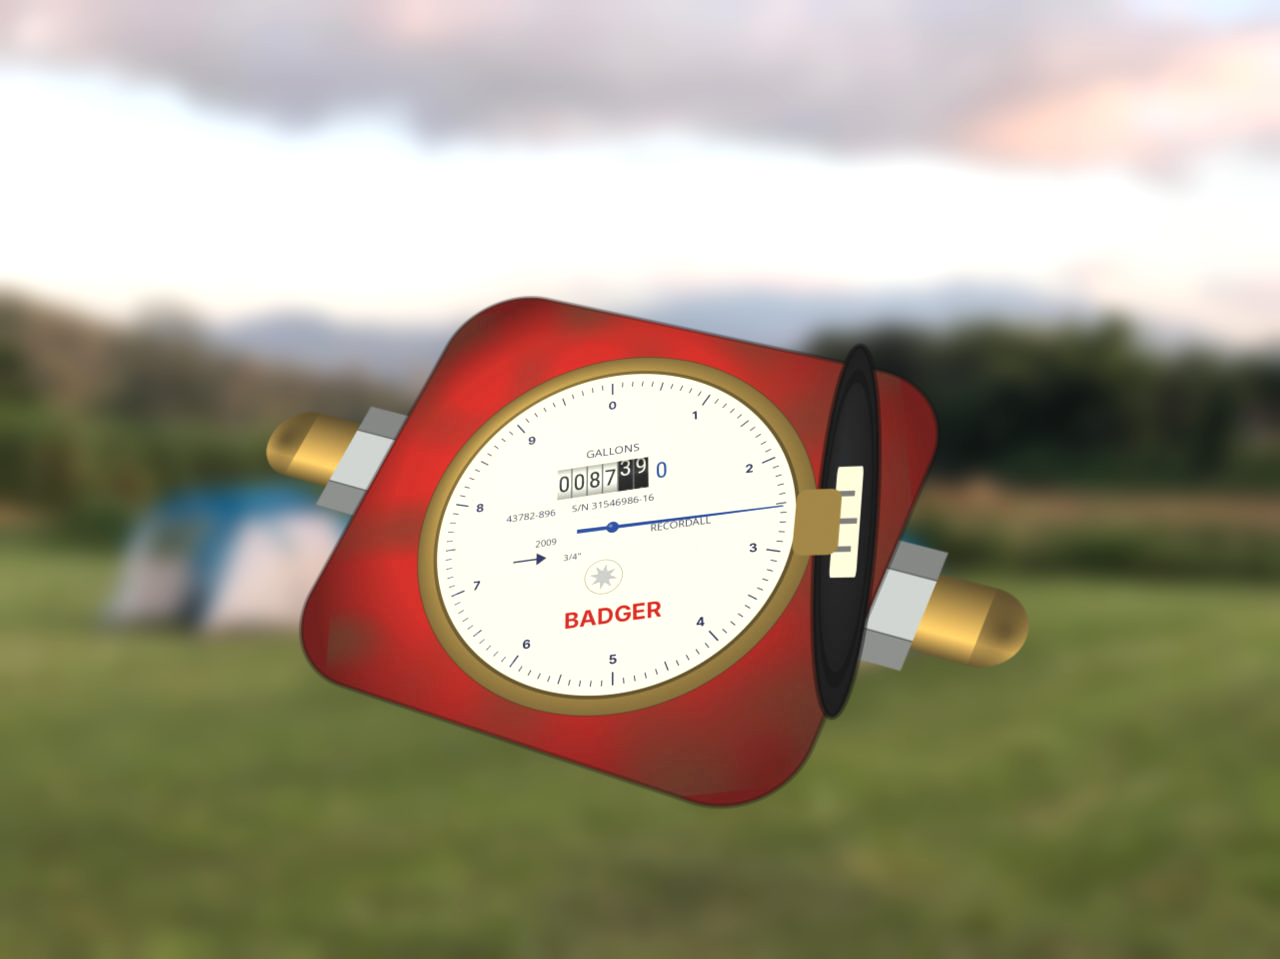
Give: 87392.5 gal
